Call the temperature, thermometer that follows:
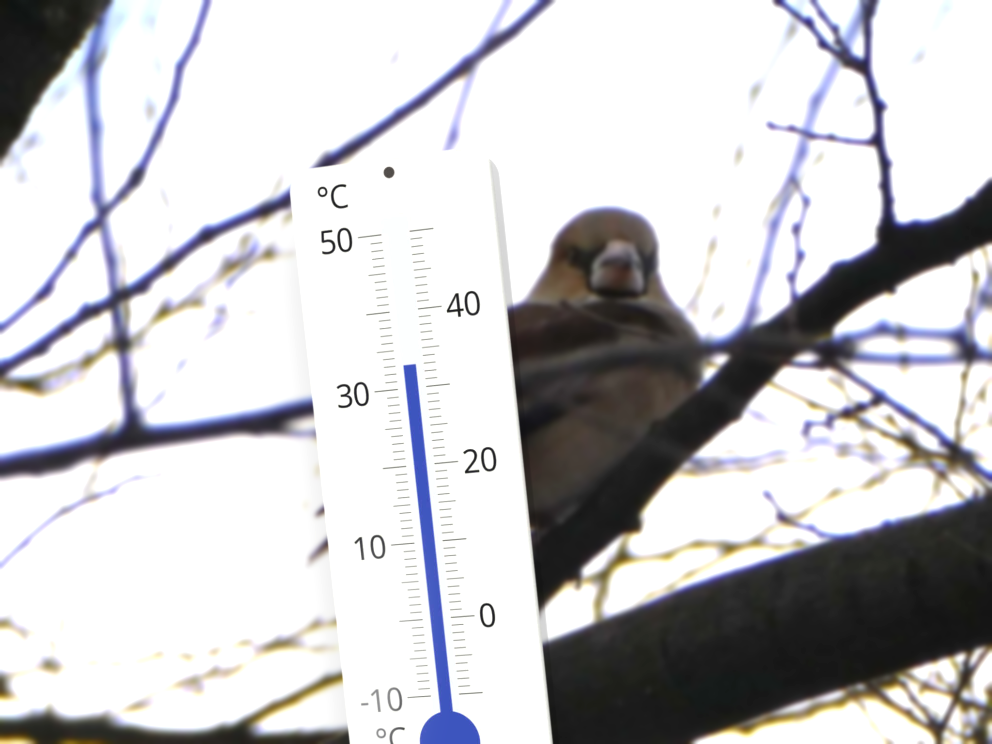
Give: 33 °C
